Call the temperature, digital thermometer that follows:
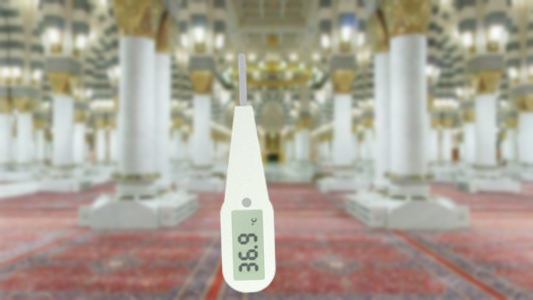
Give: 36.9 °C
